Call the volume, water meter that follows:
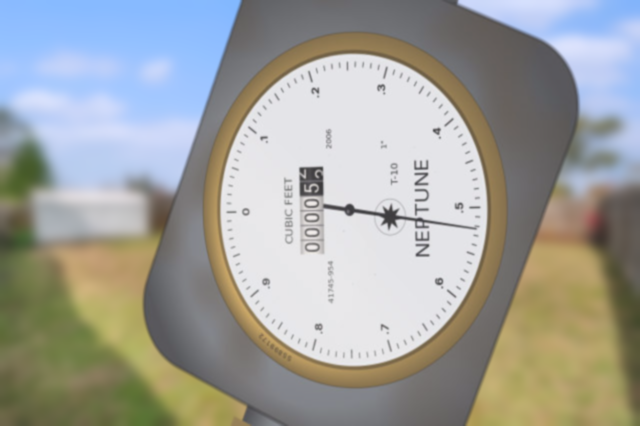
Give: 52.52 ft³
